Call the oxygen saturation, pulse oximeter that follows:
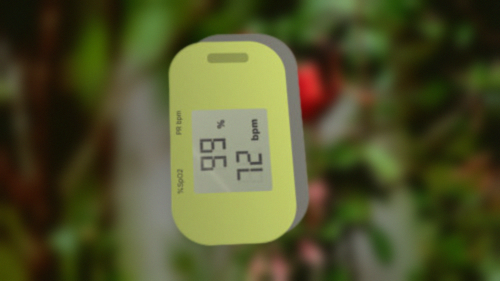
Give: 99 %
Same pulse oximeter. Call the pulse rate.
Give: 72 bpm
